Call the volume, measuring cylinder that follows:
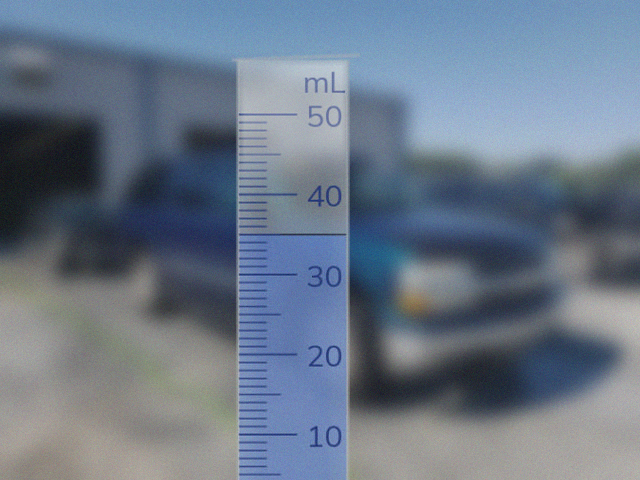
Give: 35 mL
